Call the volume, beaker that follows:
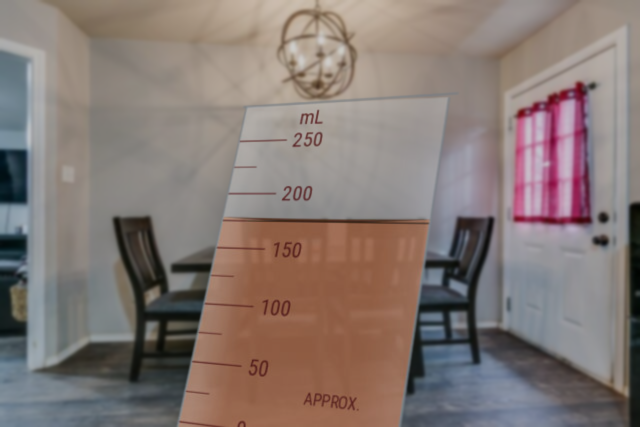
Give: 175 mL
